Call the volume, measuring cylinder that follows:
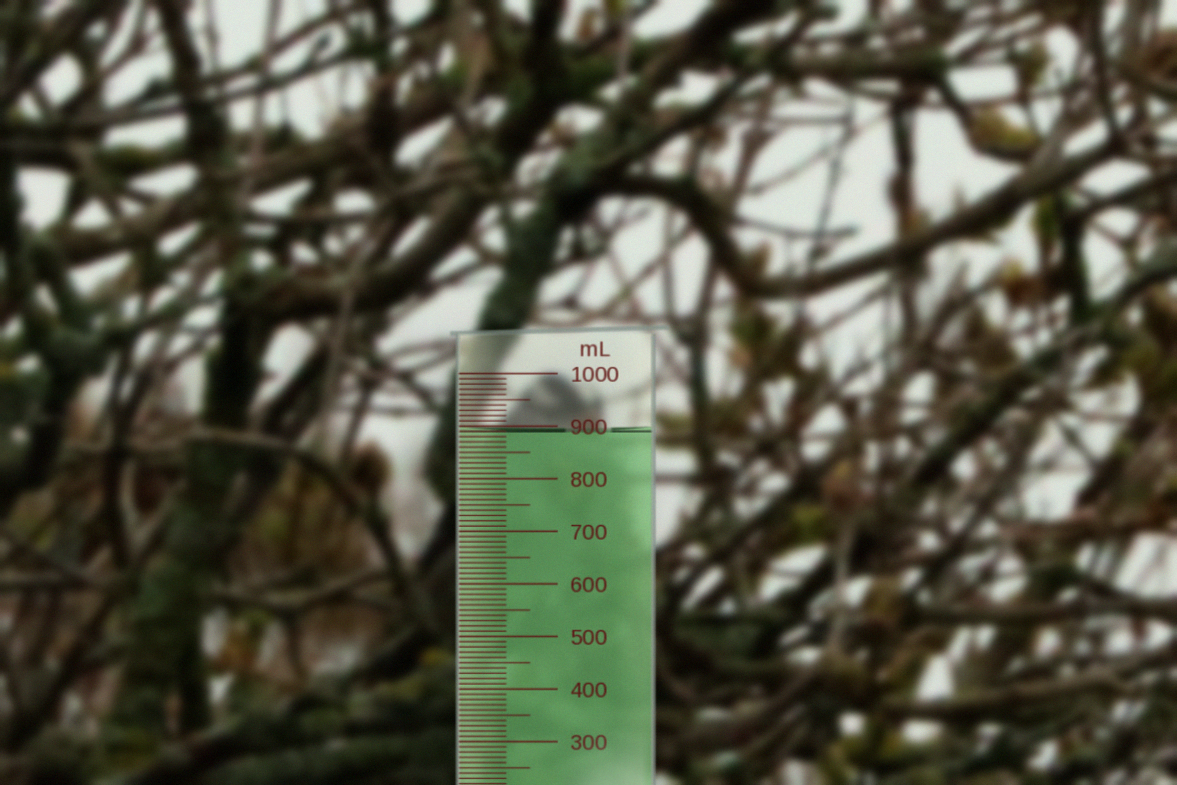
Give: 890 mL
